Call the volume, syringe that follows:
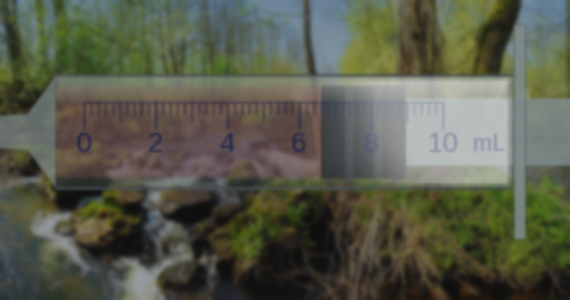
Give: 6.6 mL
